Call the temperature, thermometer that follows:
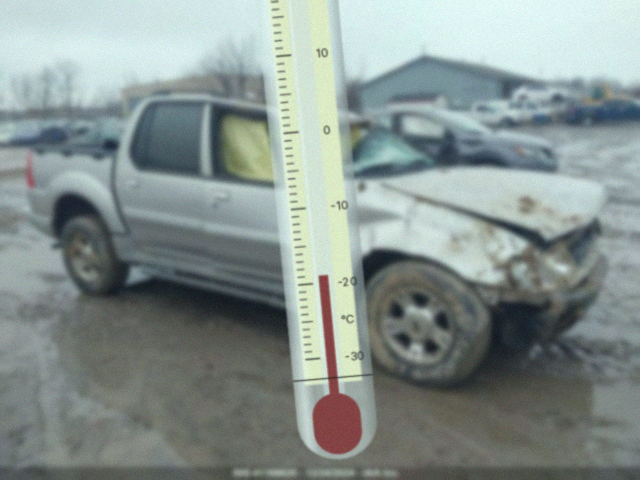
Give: -19 °C
